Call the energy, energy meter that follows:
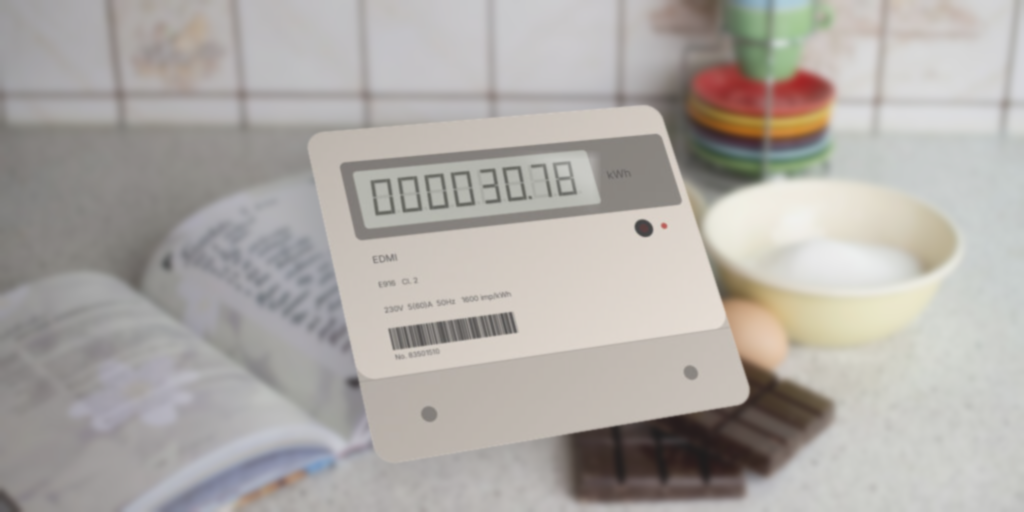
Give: 30.78 kWh
